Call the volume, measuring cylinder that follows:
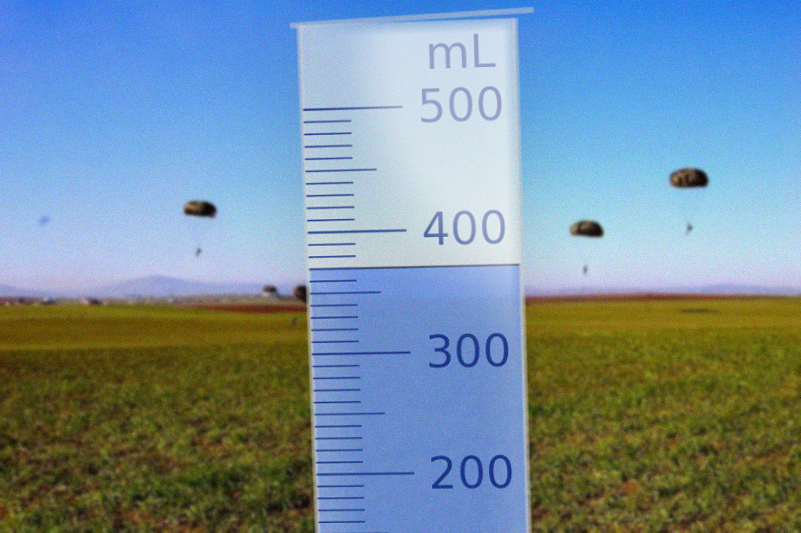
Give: 370 mL
